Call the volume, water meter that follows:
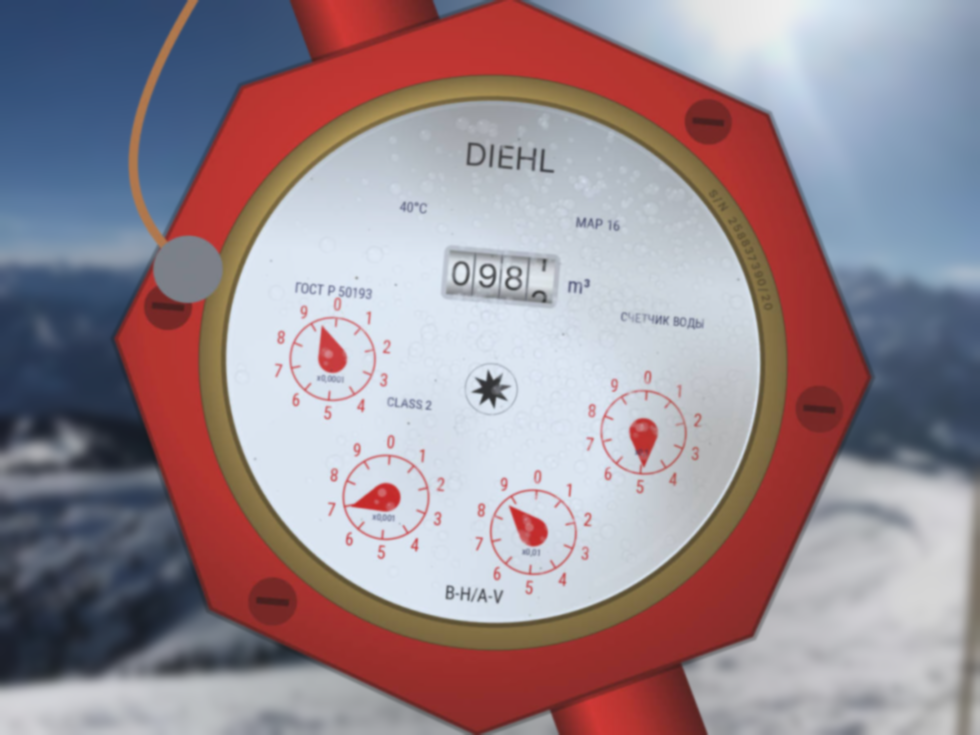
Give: 981.4869 m³
